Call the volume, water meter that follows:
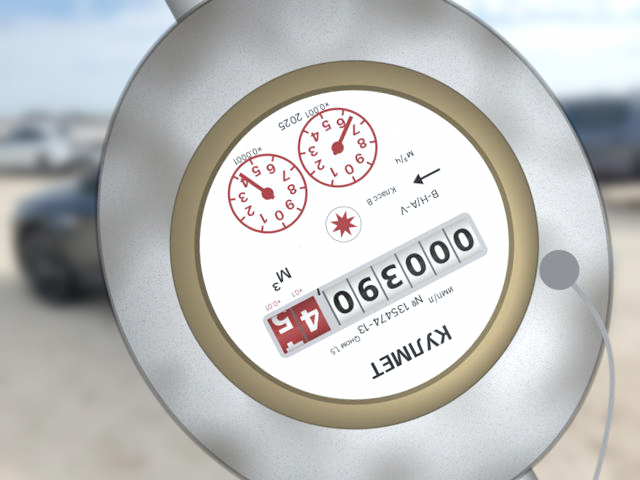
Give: 390.4464 m³
